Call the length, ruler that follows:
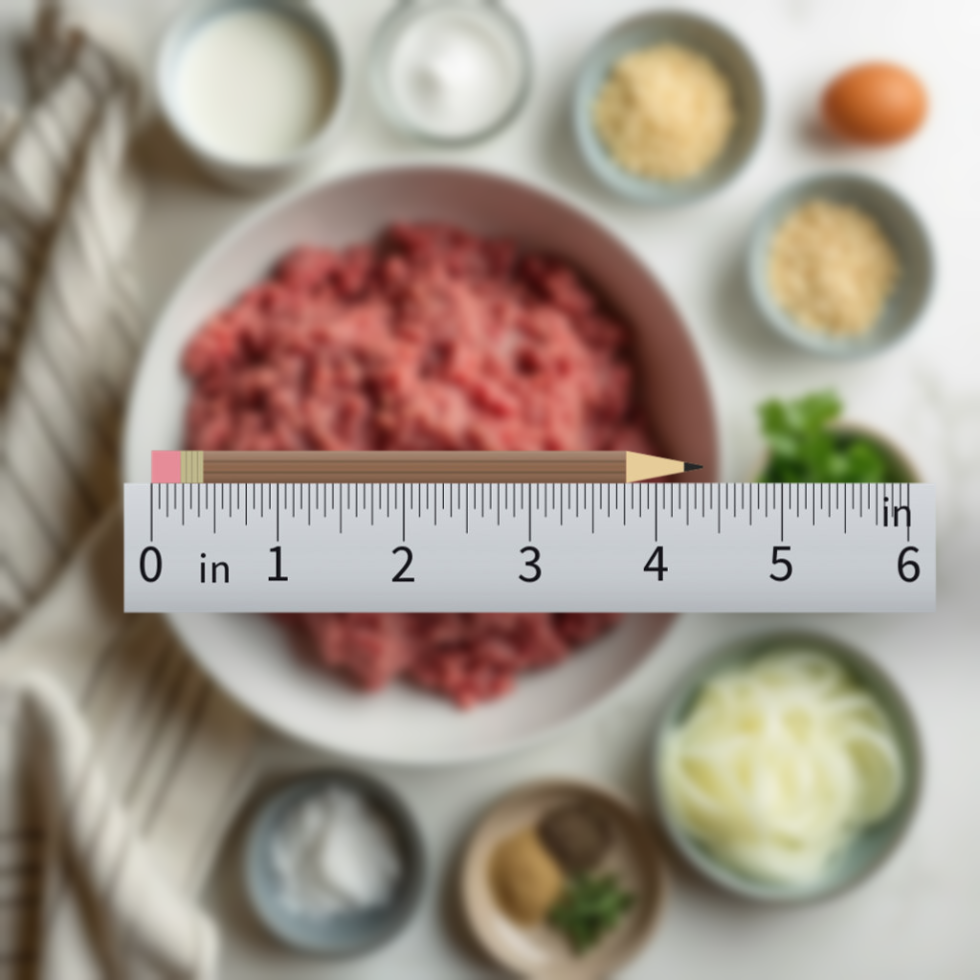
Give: 4.375 in
